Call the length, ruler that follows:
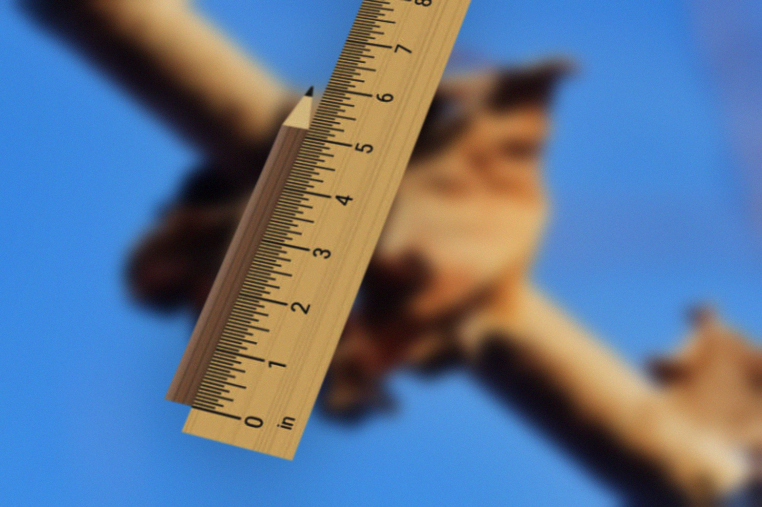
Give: 6 in
